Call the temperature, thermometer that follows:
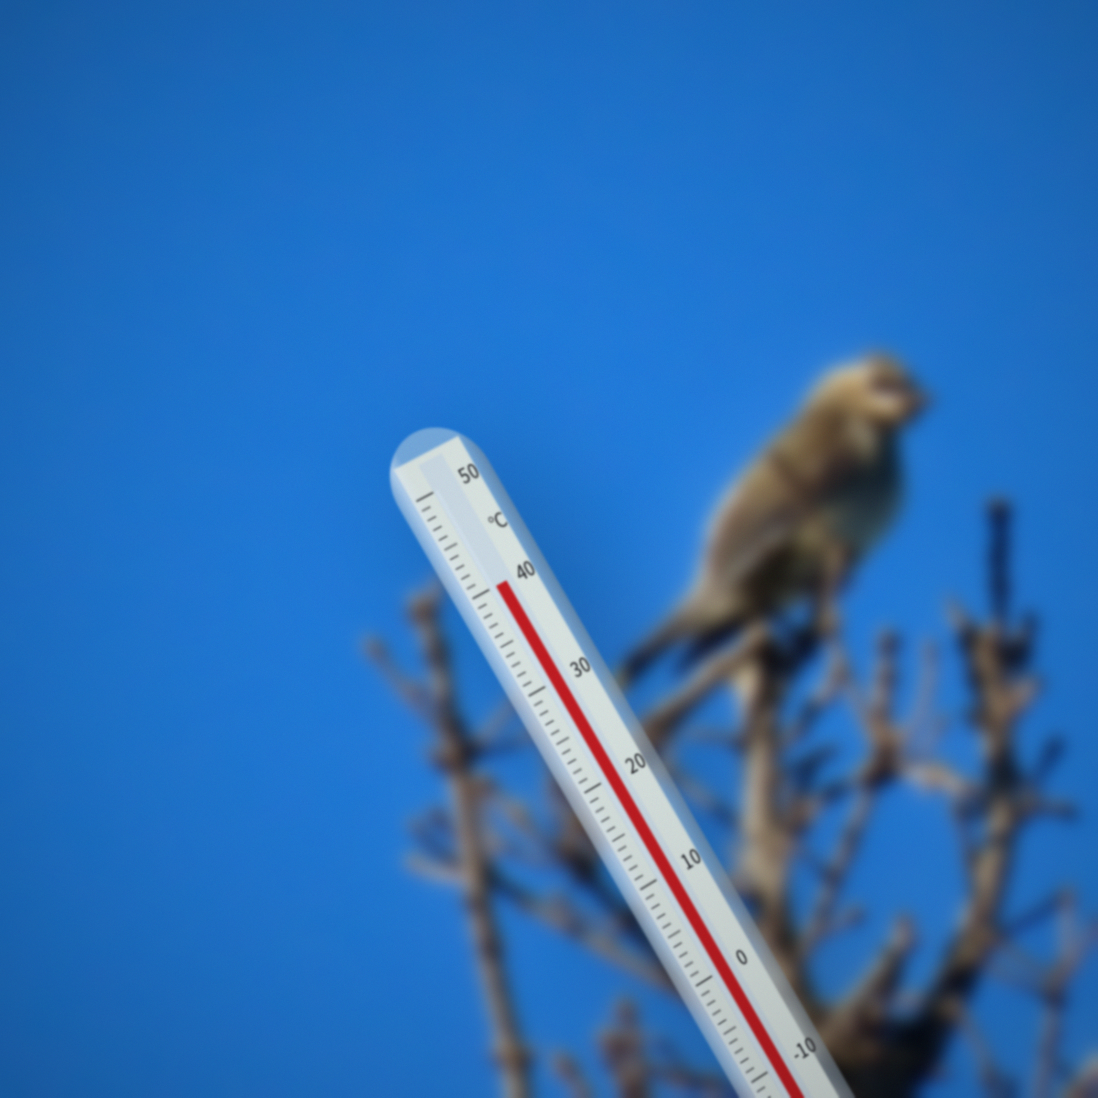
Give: 40 °C
